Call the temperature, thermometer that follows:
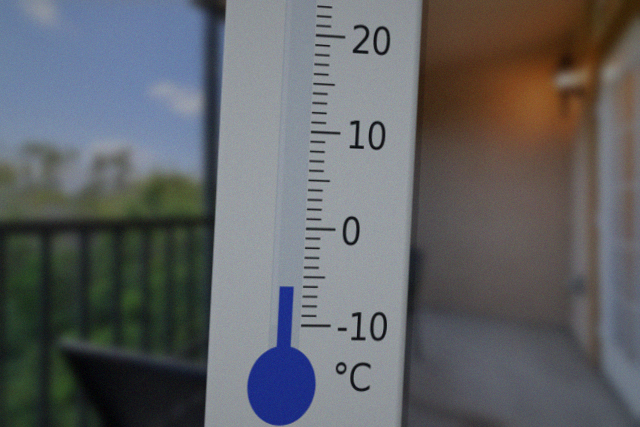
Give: -6 °C
